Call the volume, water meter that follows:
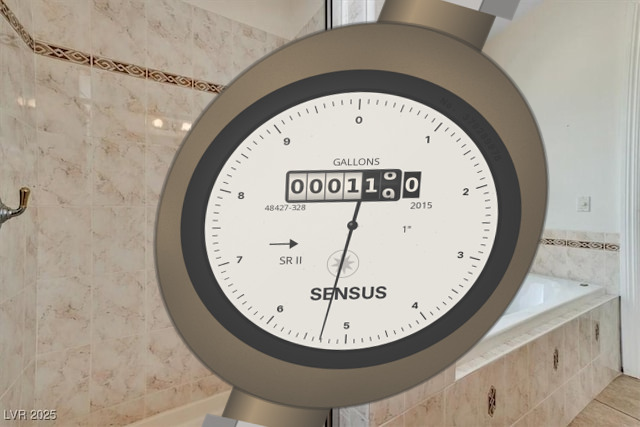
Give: 1185.3 gal
